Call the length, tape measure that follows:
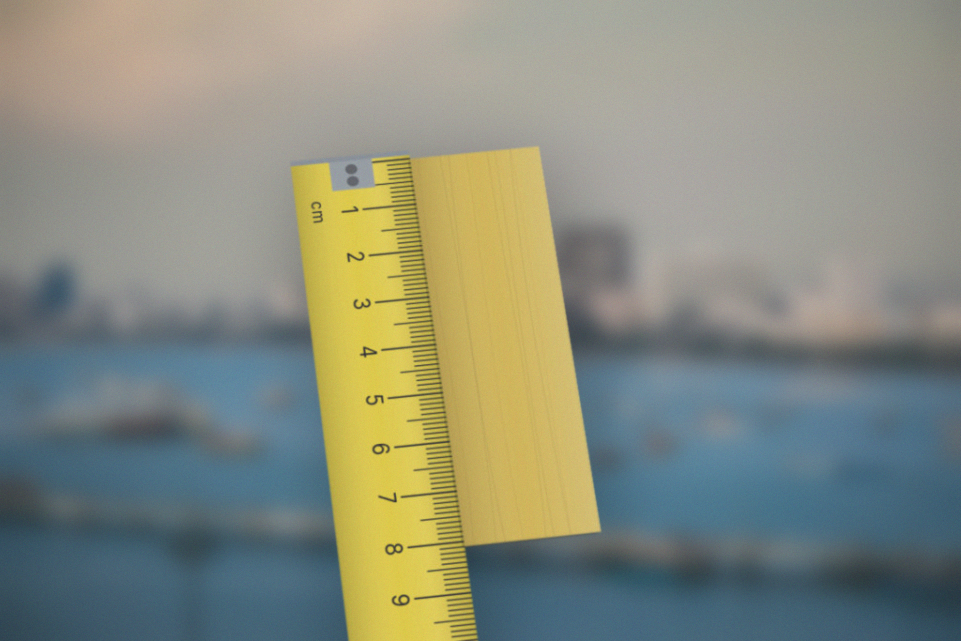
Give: 8.1 cm
